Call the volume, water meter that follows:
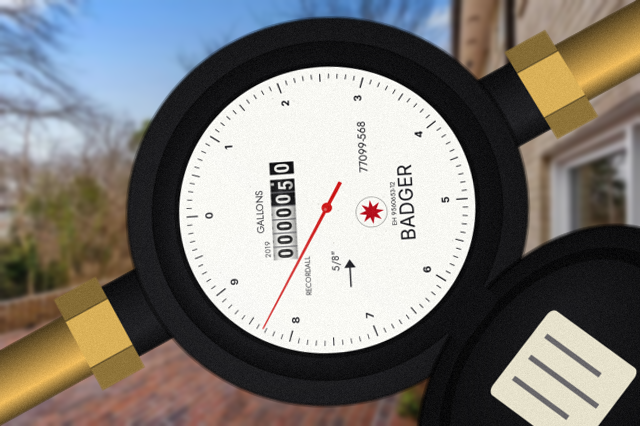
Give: 48.3 gal
